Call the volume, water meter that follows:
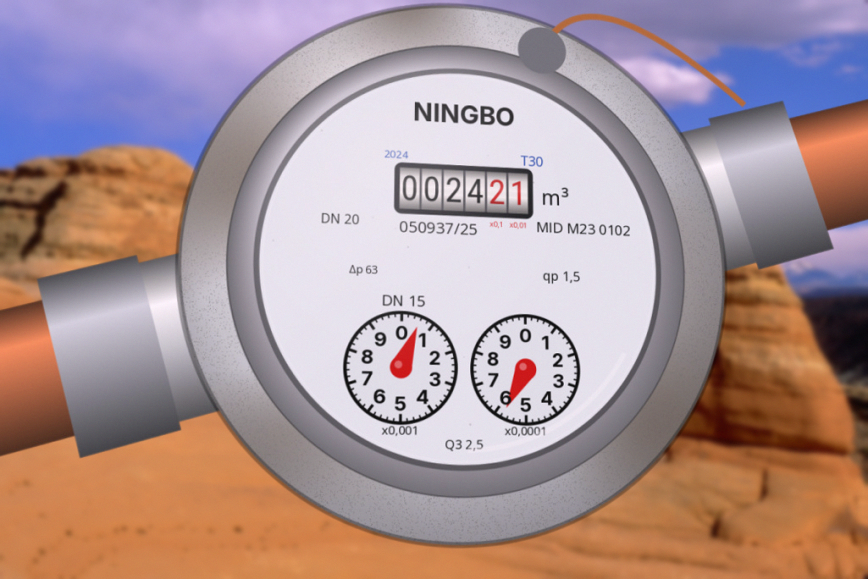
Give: 24.2105 m³
